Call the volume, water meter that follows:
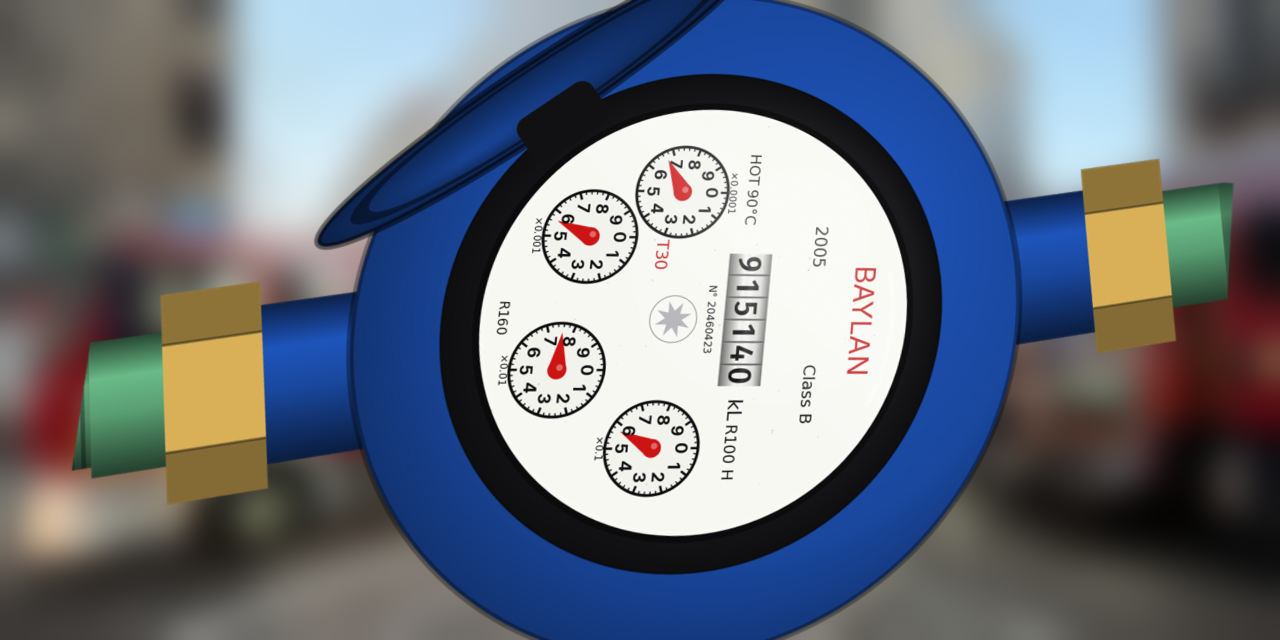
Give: 915140.5756 kL
